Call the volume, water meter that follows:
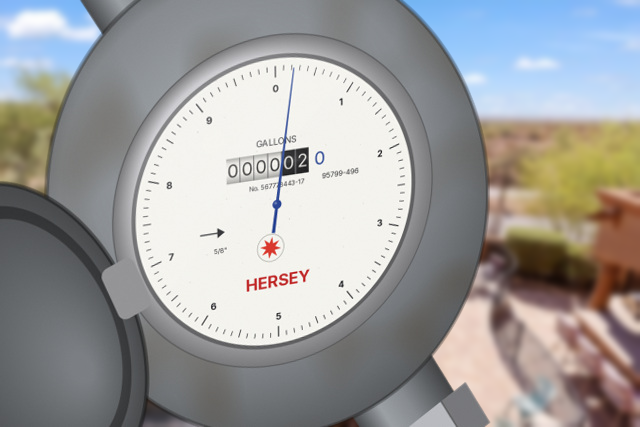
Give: 20.2 gal
